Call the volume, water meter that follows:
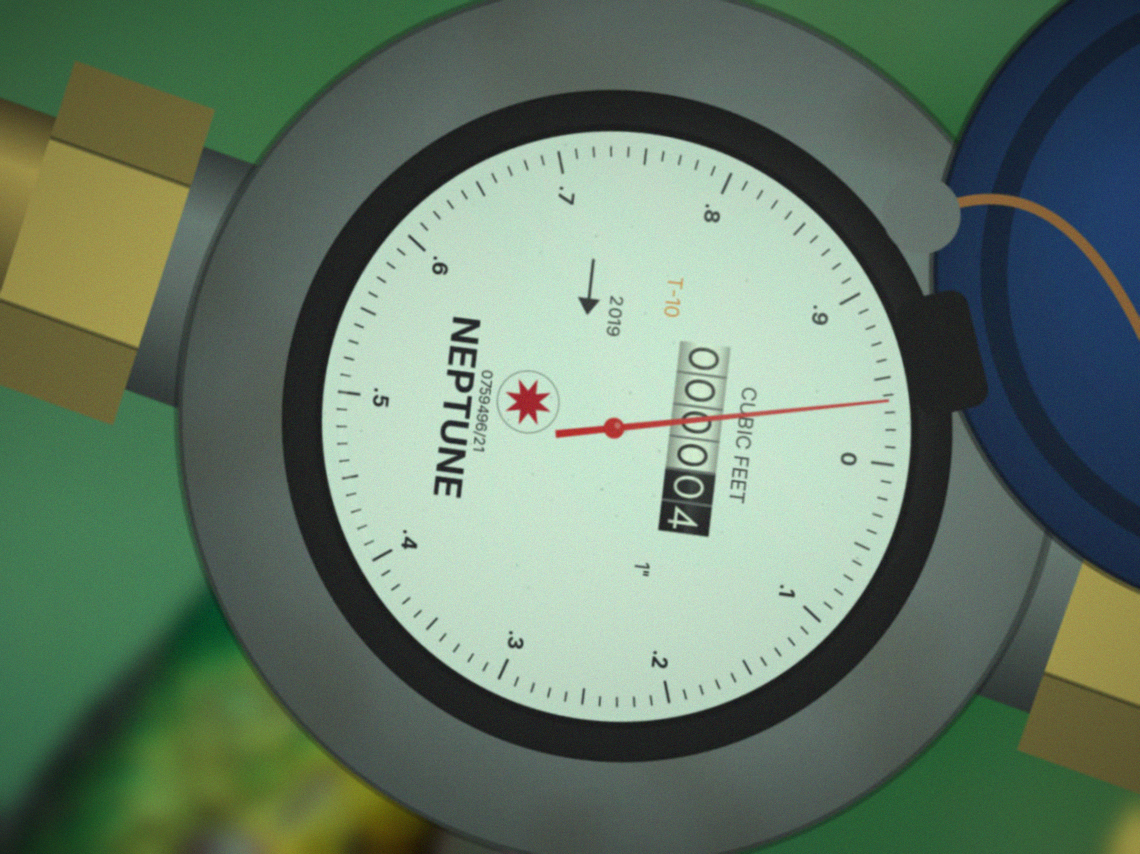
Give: 3.96 ft³
